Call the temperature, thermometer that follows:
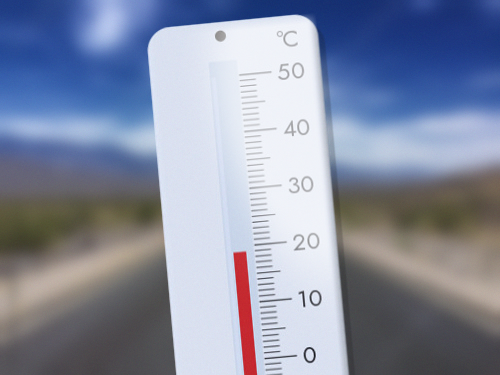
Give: 19 °C
